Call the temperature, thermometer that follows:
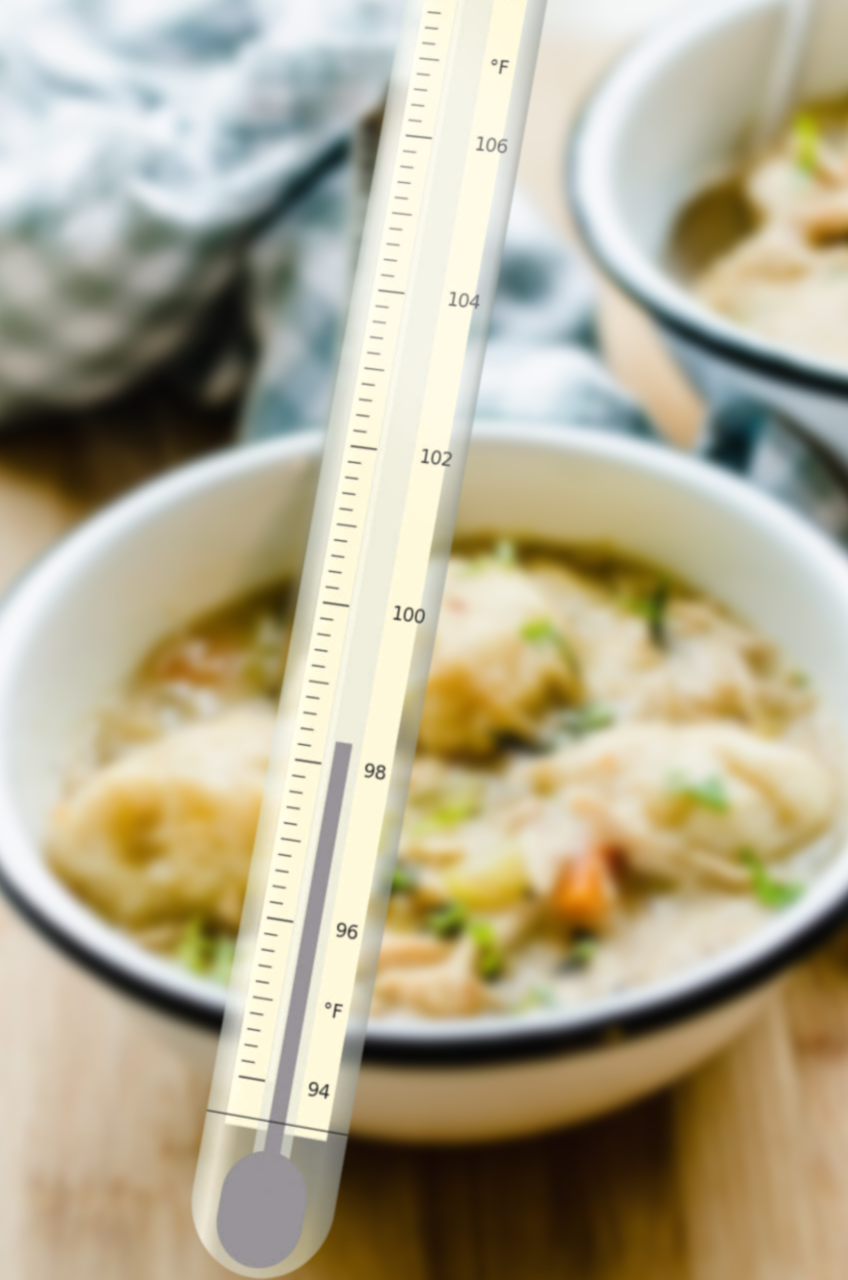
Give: 98.3 °F
